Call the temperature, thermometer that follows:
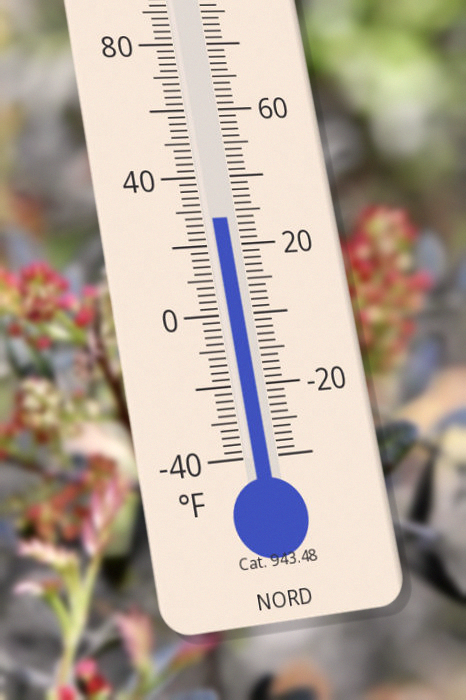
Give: 28 °F
